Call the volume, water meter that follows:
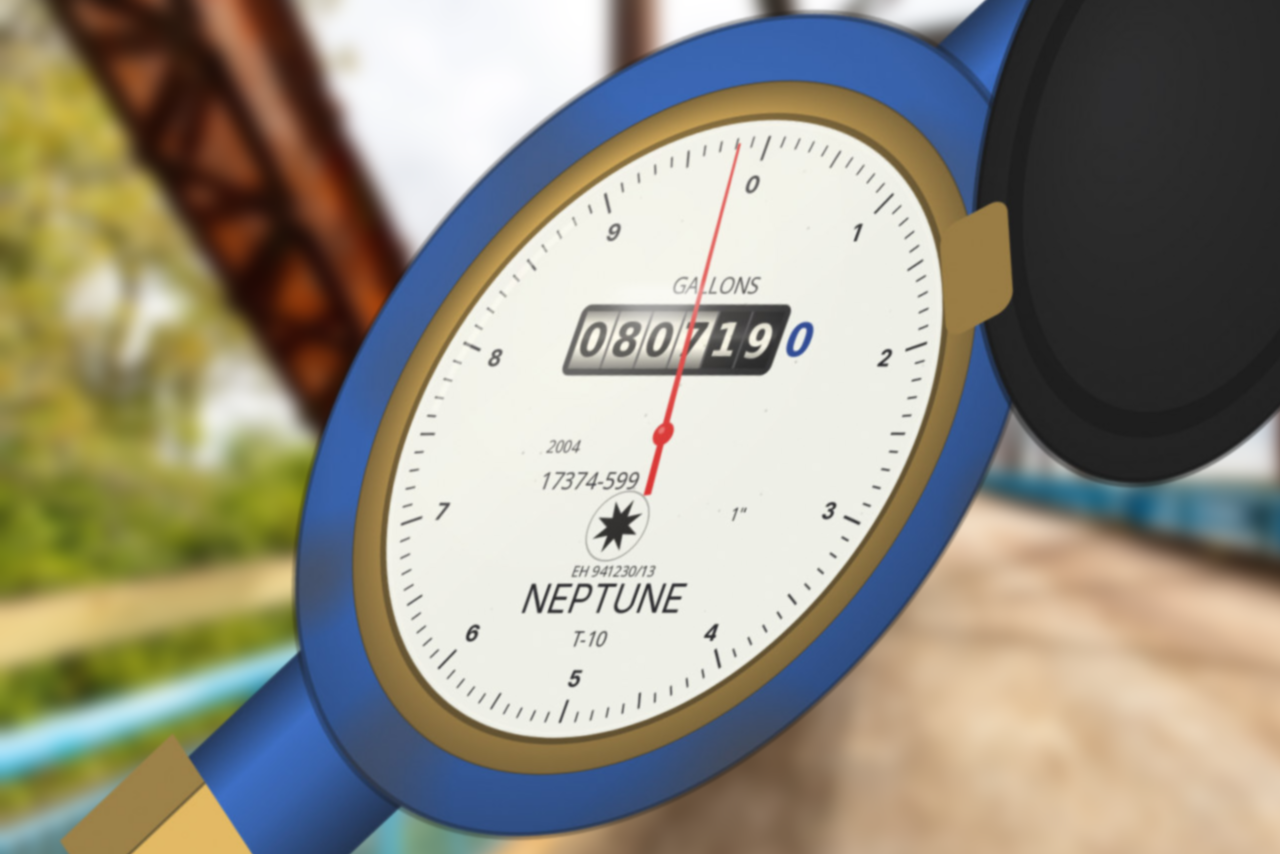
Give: 807189.8 gal
